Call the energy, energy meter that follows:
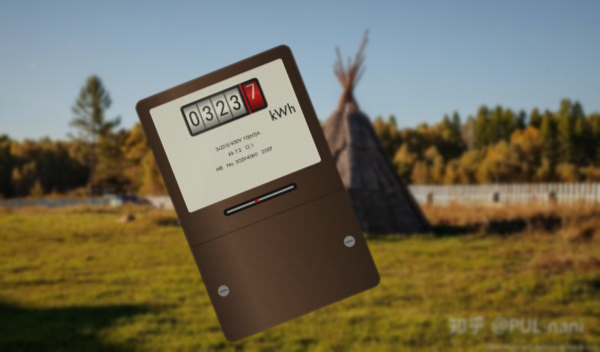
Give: 323.7 kWh
